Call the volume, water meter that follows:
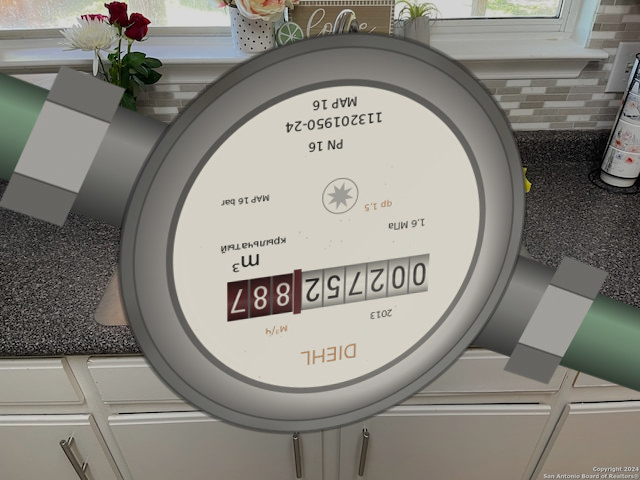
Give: 2752.887 m³
